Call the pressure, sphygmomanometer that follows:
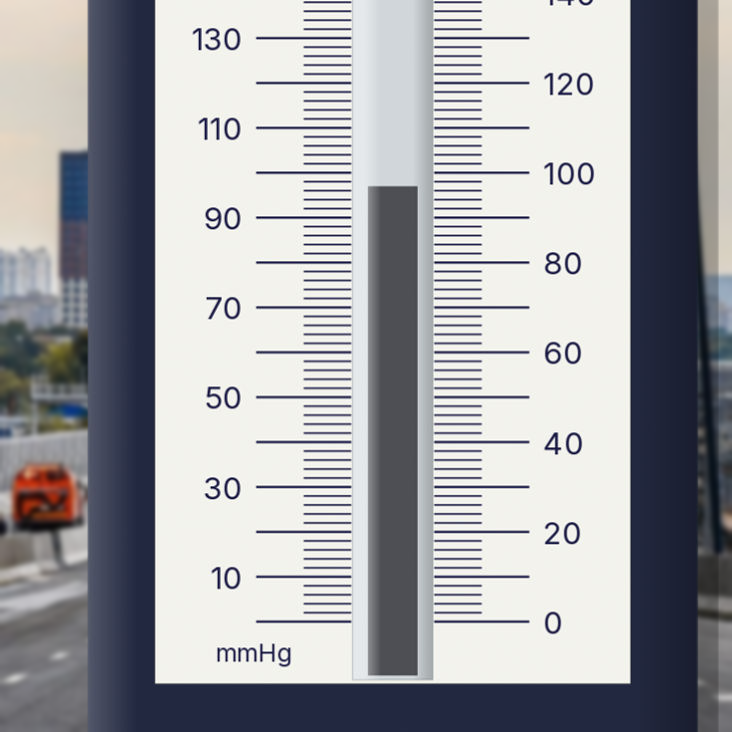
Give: 97 mmHg
